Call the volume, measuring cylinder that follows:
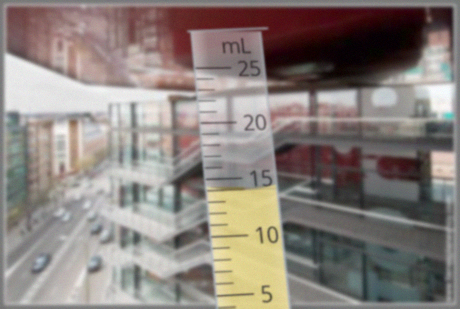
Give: 14 mL
